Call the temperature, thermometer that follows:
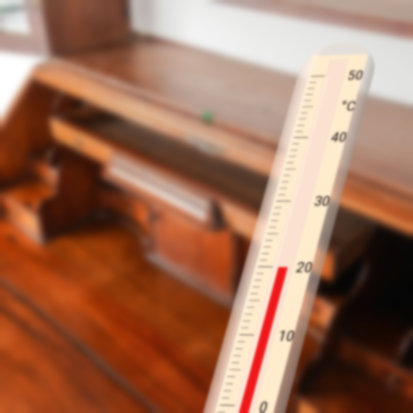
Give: 20 °C
